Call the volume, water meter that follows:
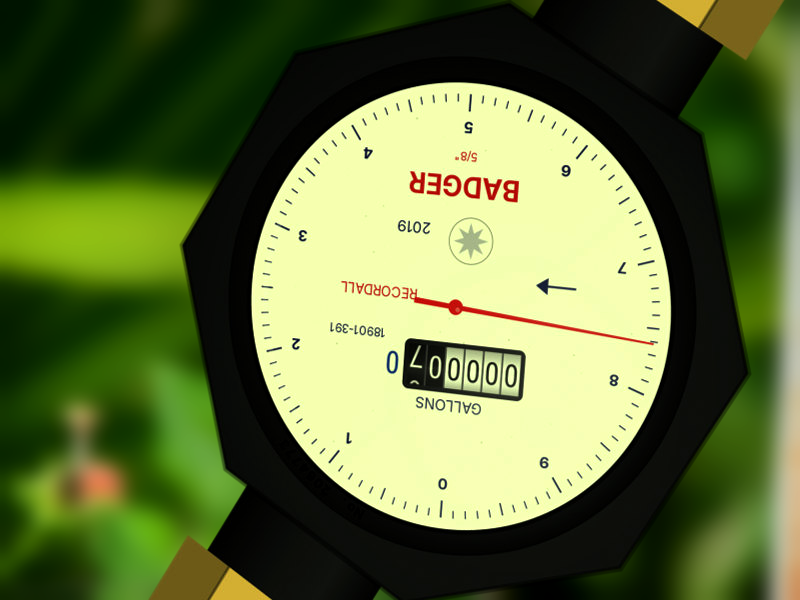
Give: 67.6 gal
